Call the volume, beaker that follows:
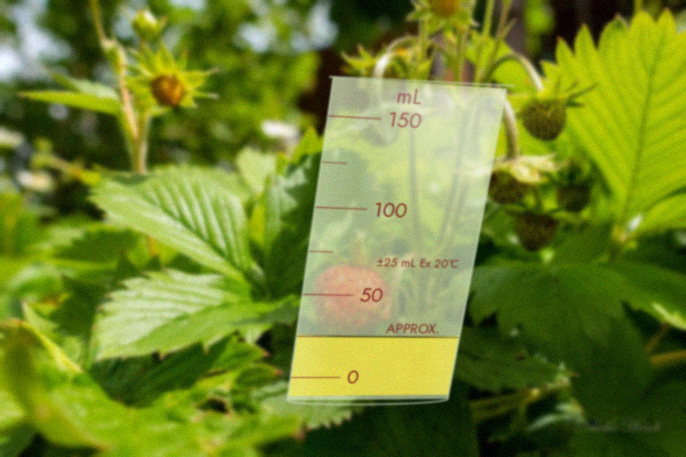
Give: 25 mL
